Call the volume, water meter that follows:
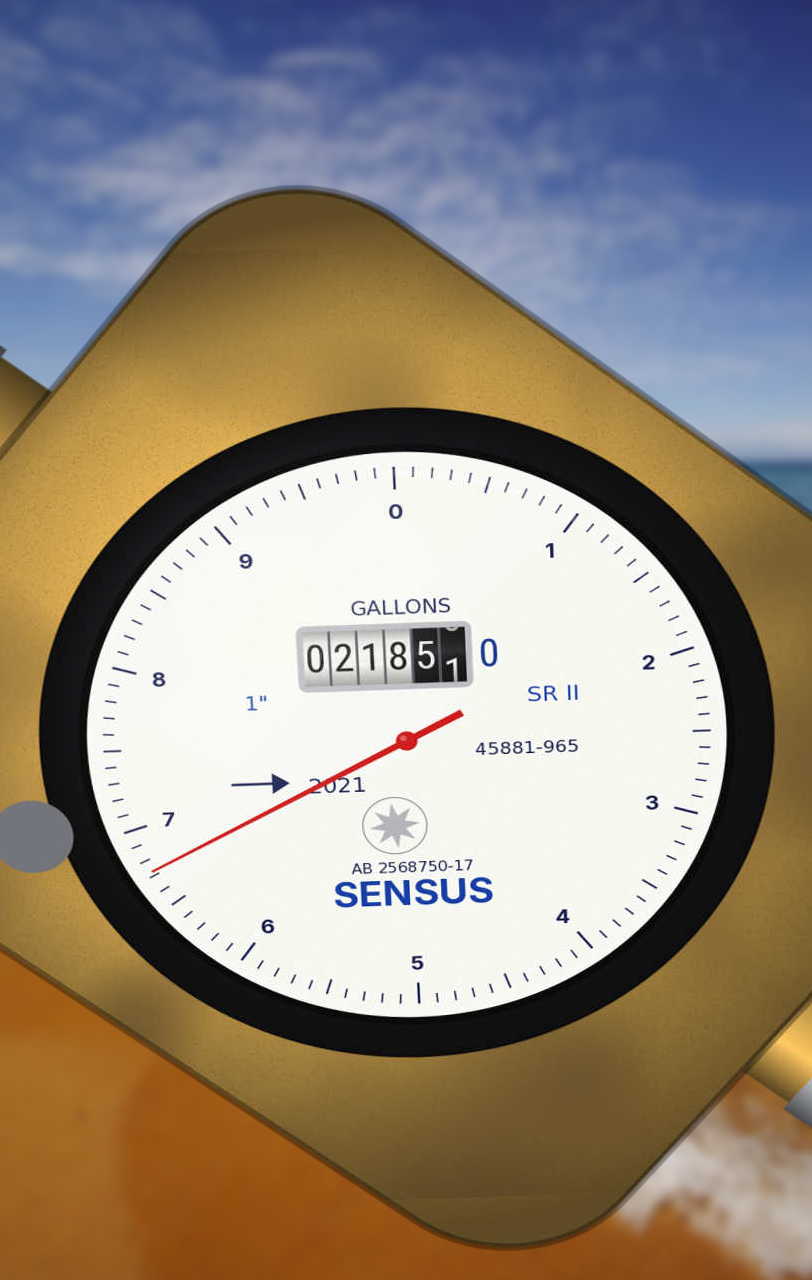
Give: 218506.7 gal
